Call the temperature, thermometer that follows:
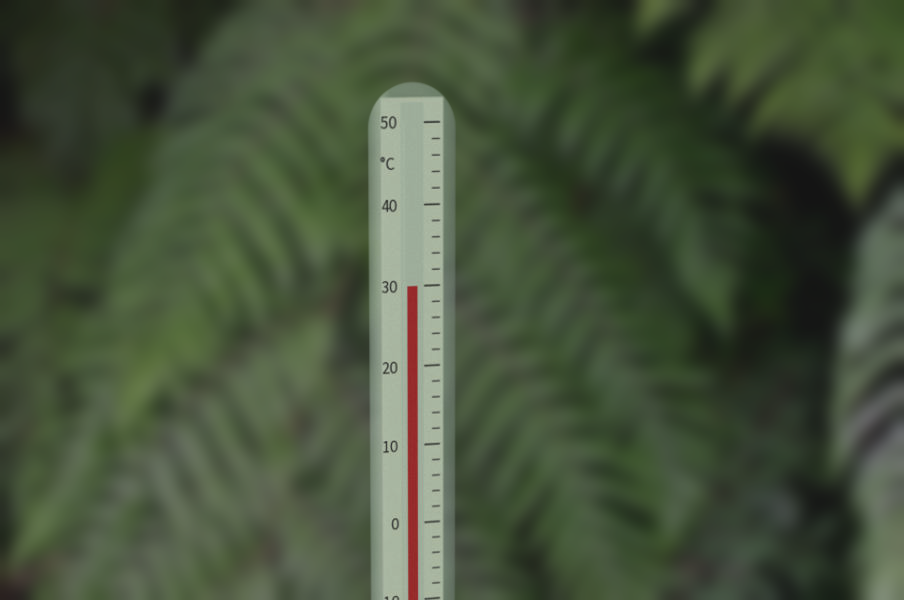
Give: 30 °C
